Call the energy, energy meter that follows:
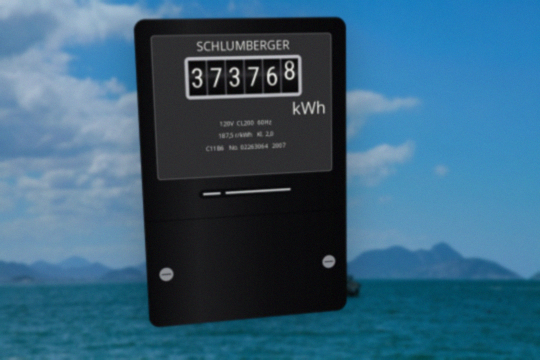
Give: 373768 kWh
